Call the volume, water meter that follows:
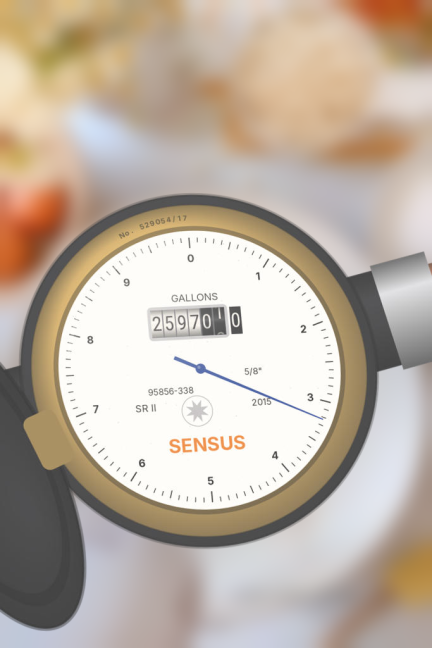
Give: 2597013.2 gal
